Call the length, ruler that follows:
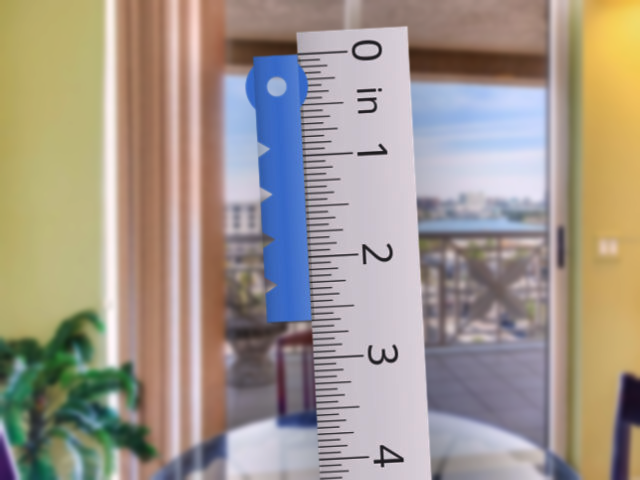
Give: 2.625 in
